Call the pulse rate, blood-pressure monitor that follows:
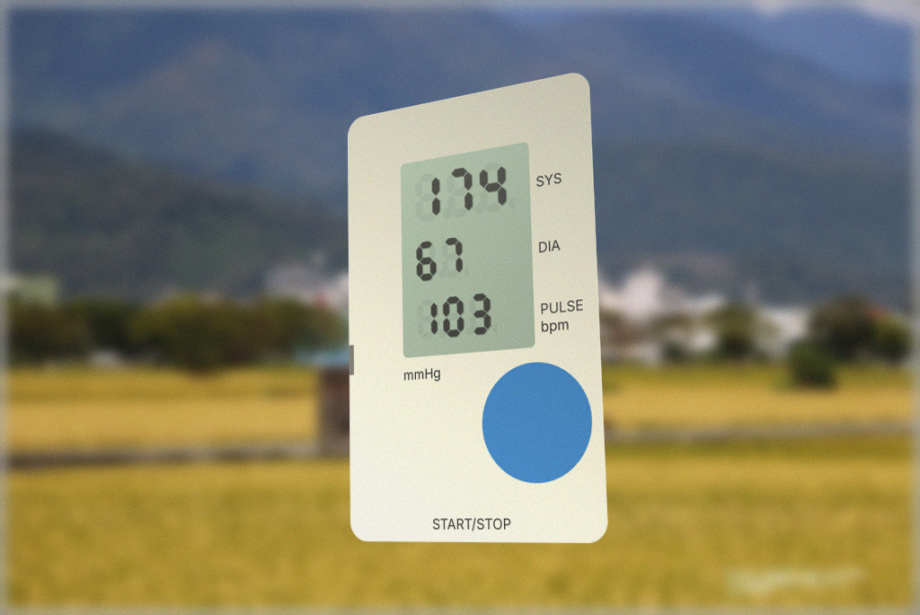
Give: 103 bpm
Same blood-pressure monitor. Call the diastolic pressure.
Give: 67 mmHg
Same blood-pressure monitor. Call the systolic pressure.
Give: 174 mmHg
